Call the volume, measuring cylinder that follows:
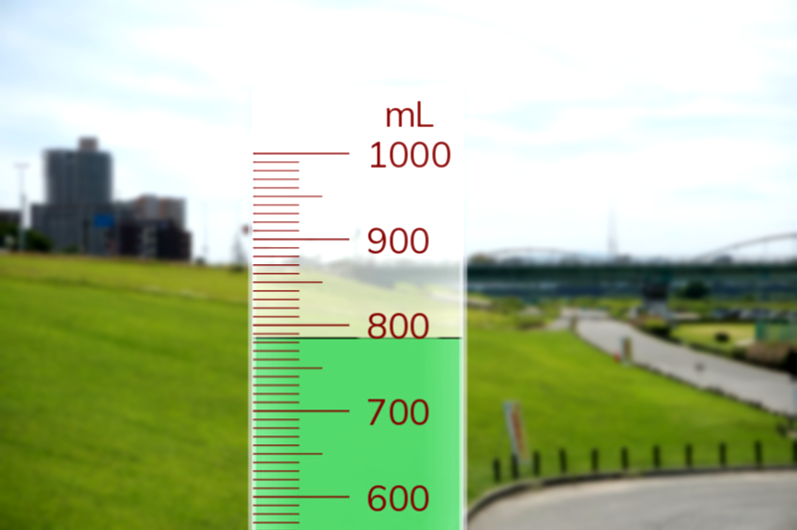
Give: 785 mL
